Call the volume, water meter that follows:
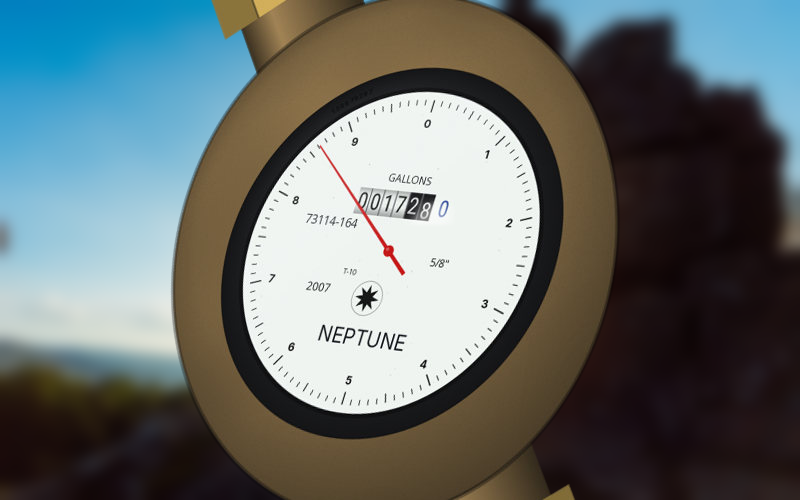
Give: 17278.6 gal
